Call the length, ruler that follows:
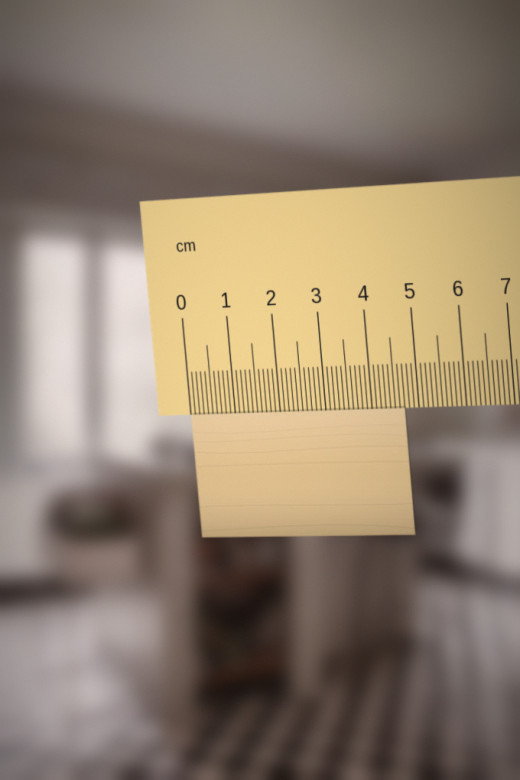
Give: 4.7 cm
